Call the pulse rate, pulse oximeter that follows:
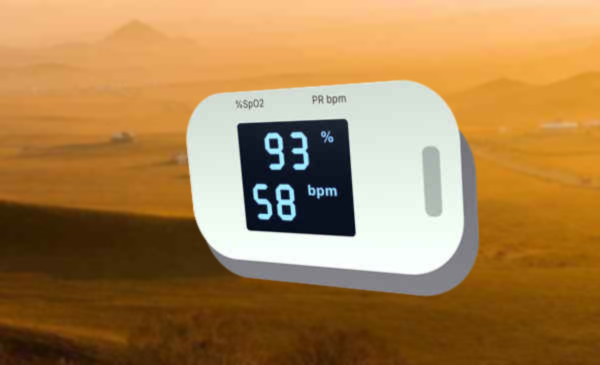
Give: 58 bpm
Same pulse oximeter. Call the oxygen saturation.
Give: 93 %
